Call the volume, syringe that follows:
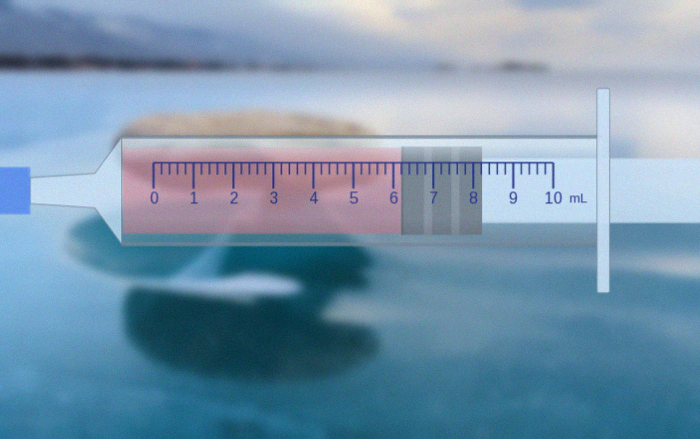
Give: 6.2 mL
